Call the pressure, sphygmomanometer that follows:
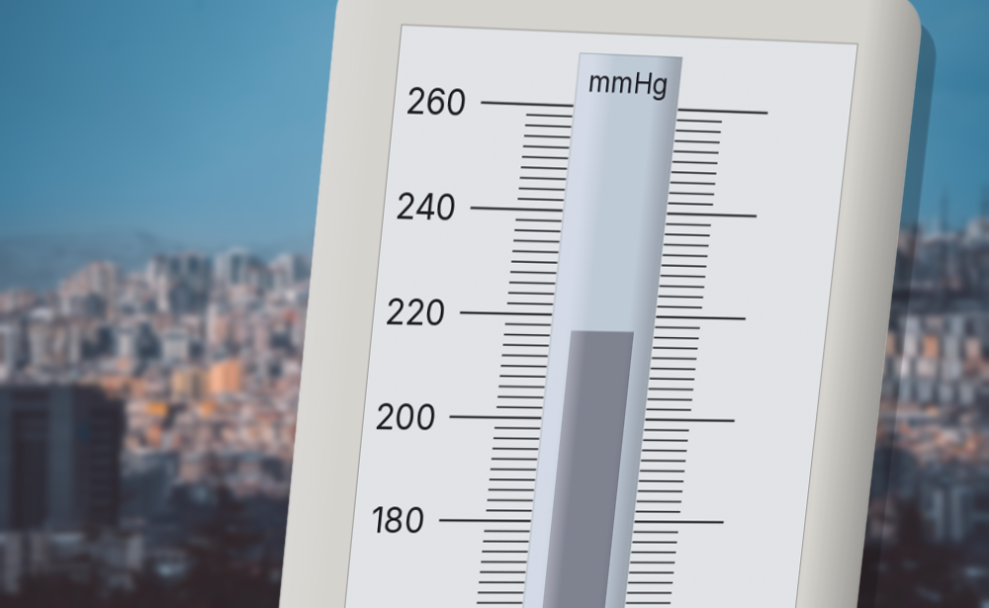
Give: 217 mmHg
